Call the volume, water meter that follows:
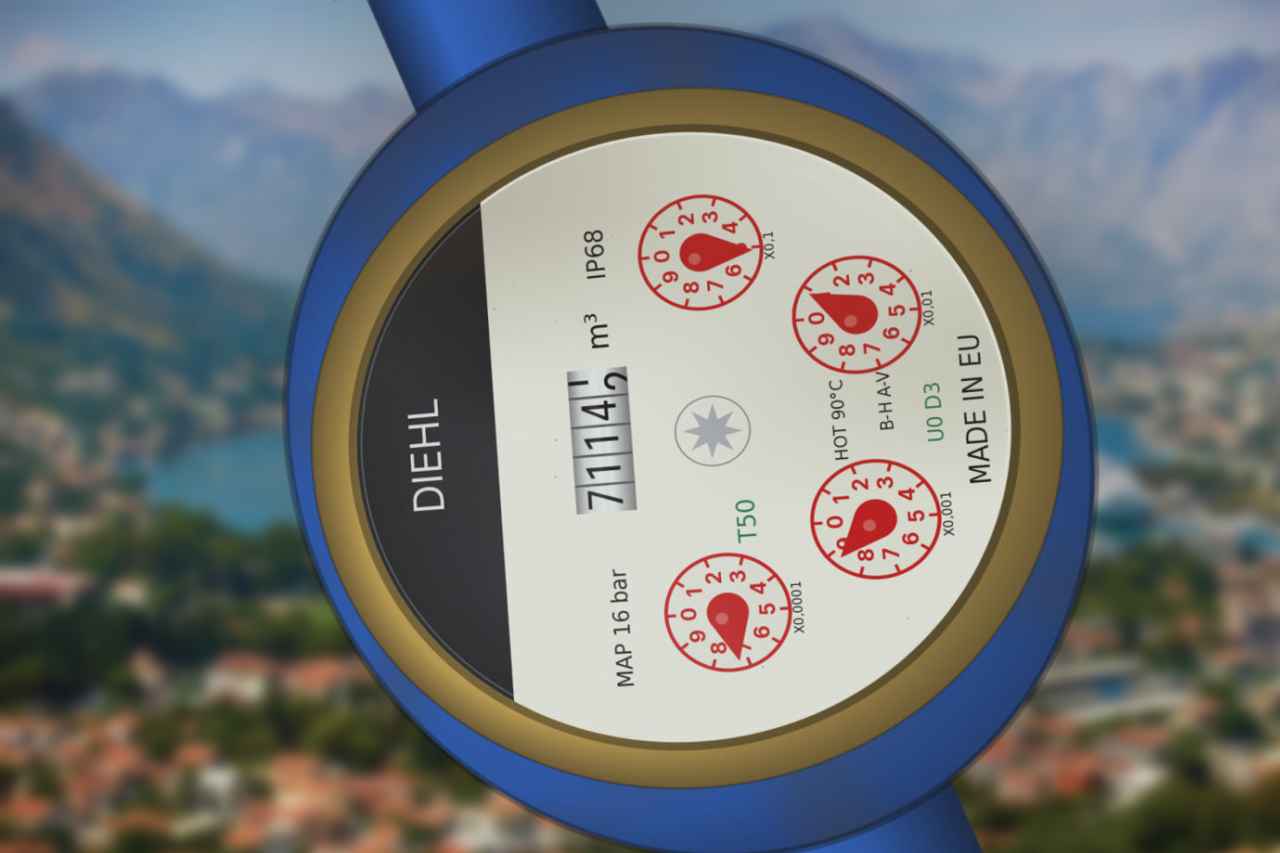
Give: 71141.5087 m³
